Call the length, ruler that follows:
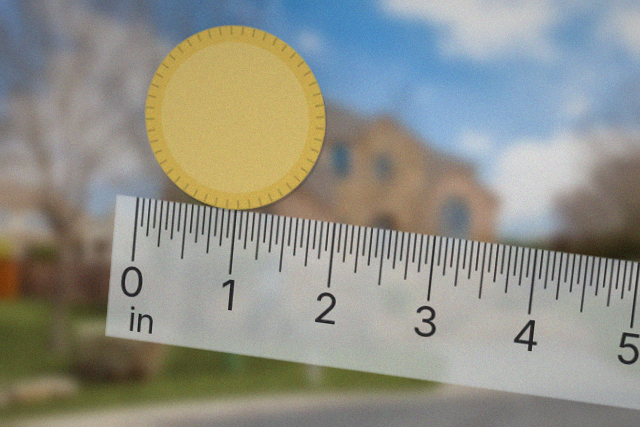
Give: 1.8125 in
